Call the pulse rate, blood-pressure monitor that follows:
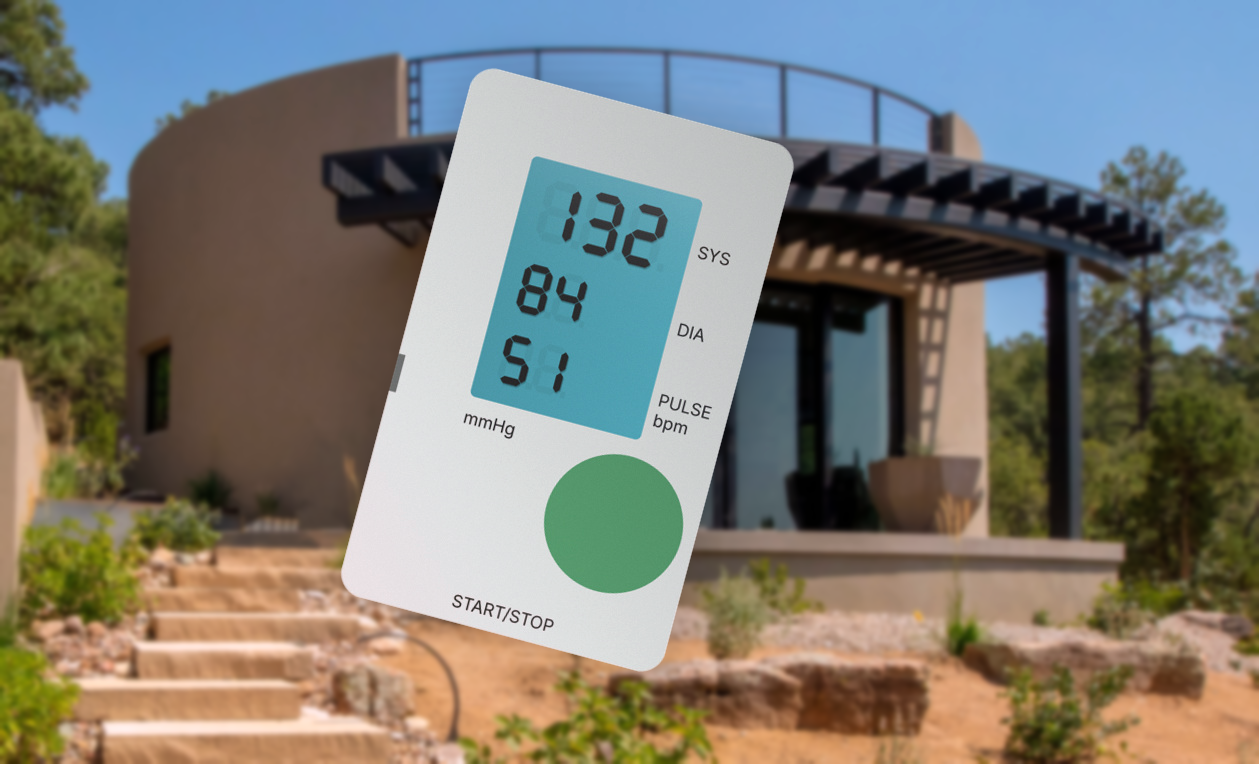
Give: 51 bpm
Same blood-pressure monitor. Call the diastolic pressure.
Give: 84 mmHg
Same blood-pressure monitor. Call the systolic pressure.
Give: 132 mmHg
